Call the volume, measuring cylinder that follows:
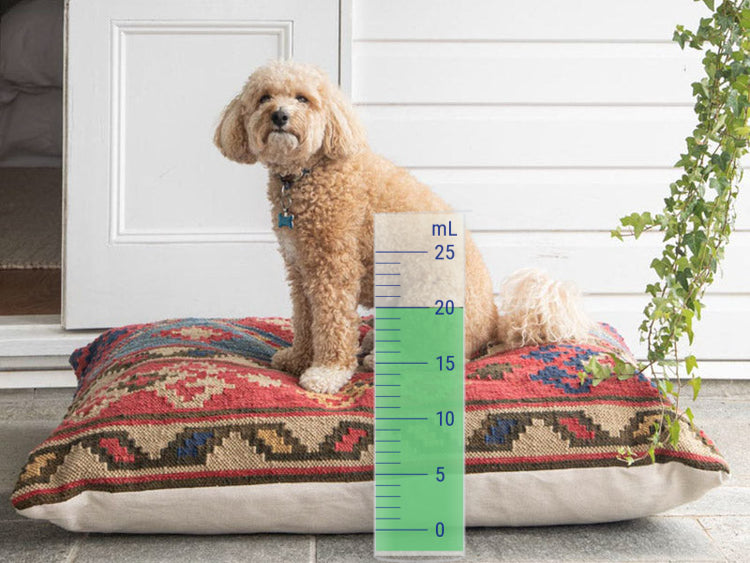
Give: 20 mL
